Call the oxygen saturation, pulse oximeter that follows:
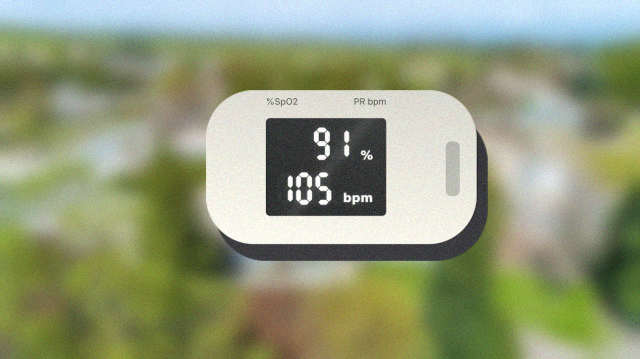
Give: 91 %
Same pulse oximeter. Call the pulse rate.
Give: 105 bpm
